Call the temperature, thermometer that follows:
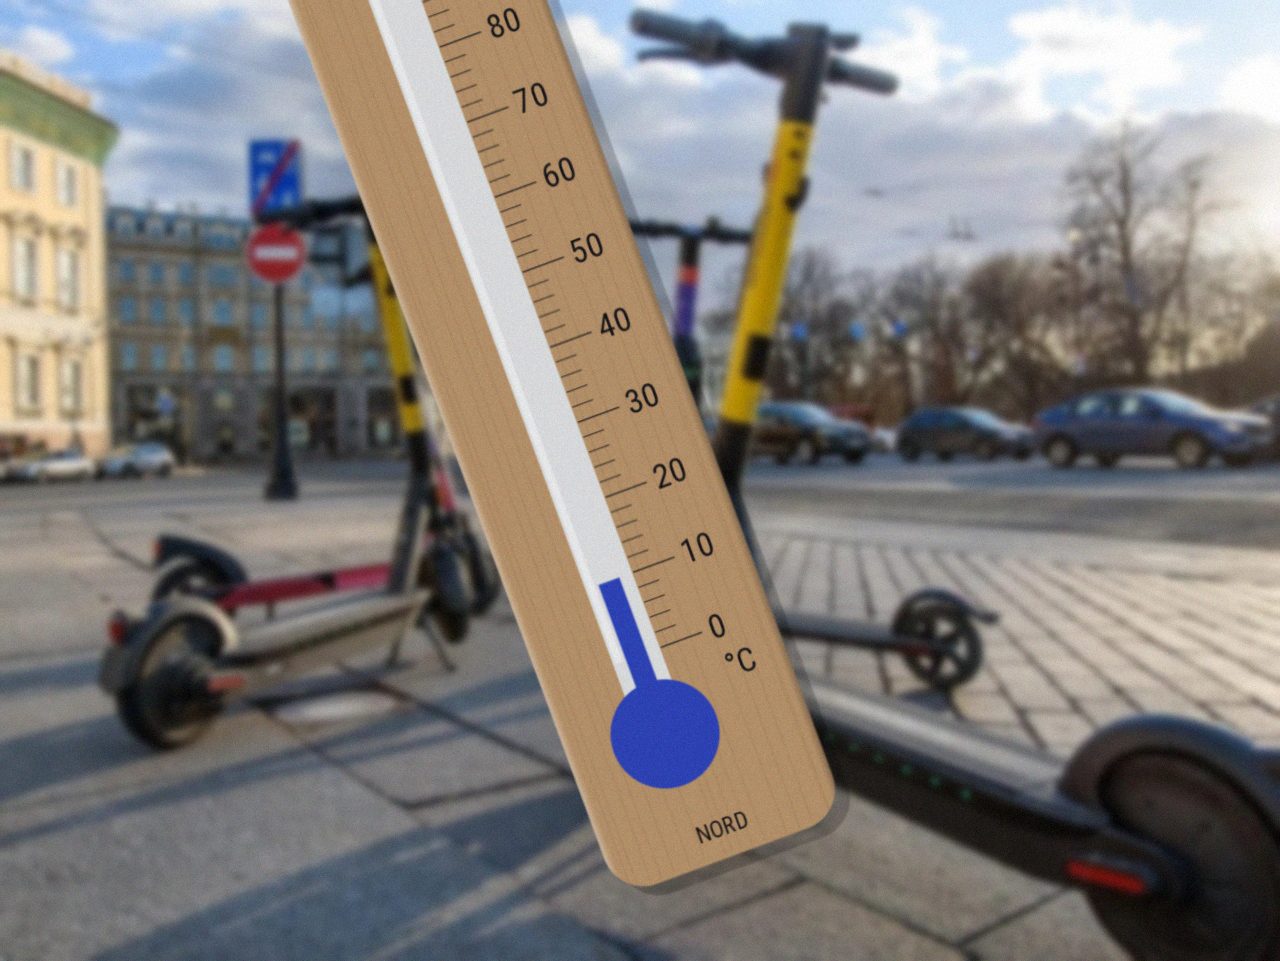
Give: 10 °C
